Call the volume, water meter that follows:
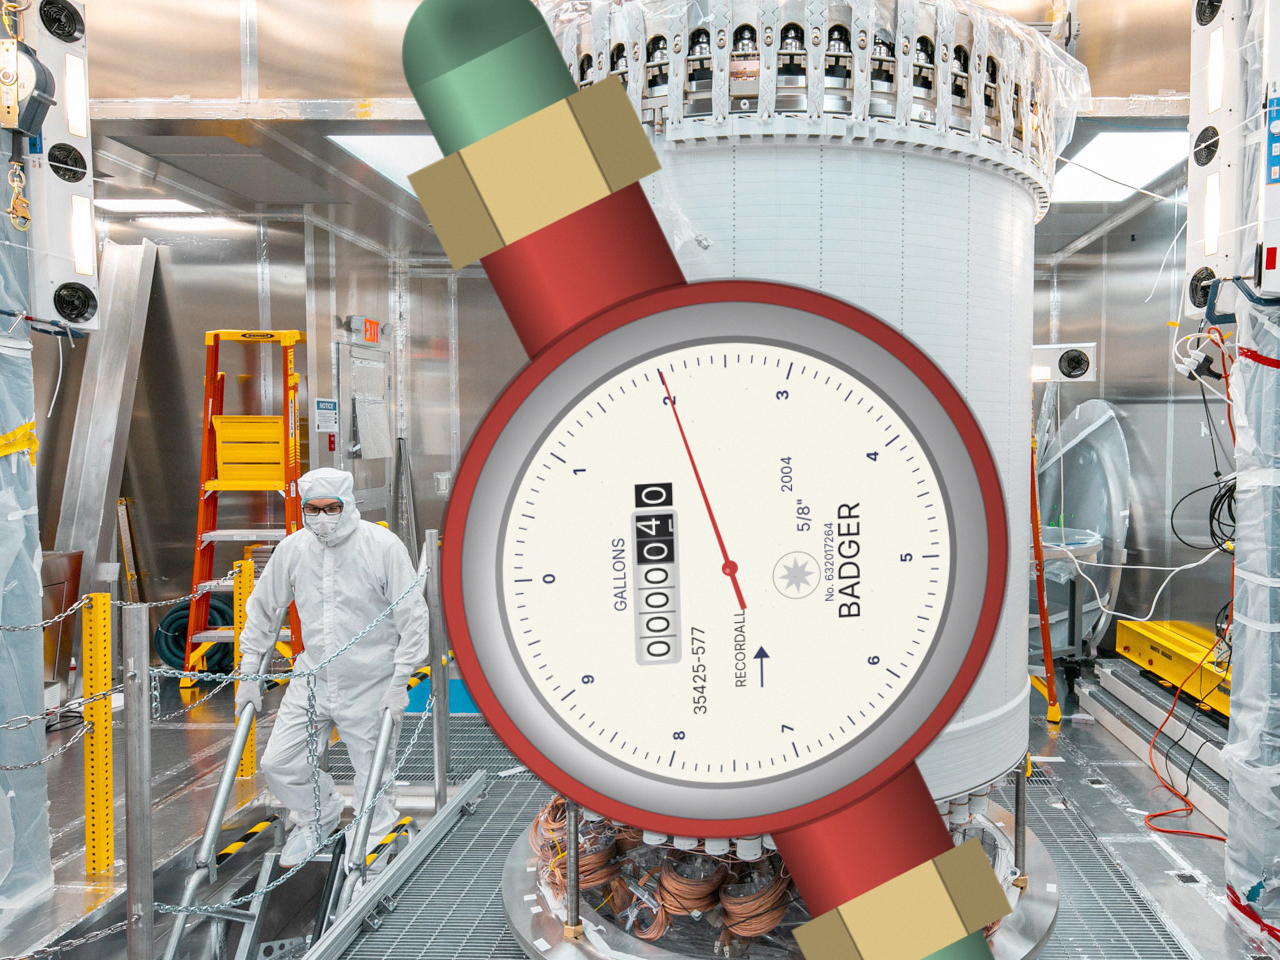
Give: 42.0 gal
